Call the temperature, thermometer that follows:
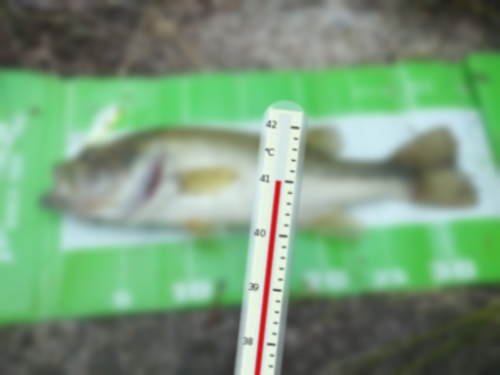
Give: 41 °C
